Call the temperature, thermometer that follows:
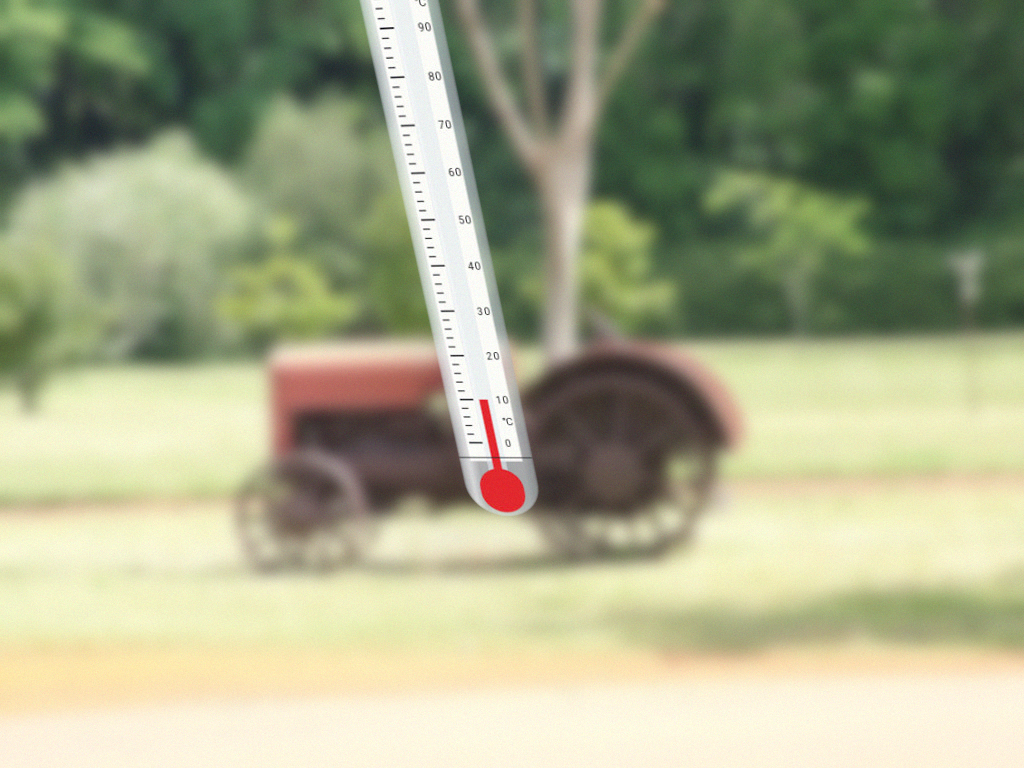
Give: 10 °C
